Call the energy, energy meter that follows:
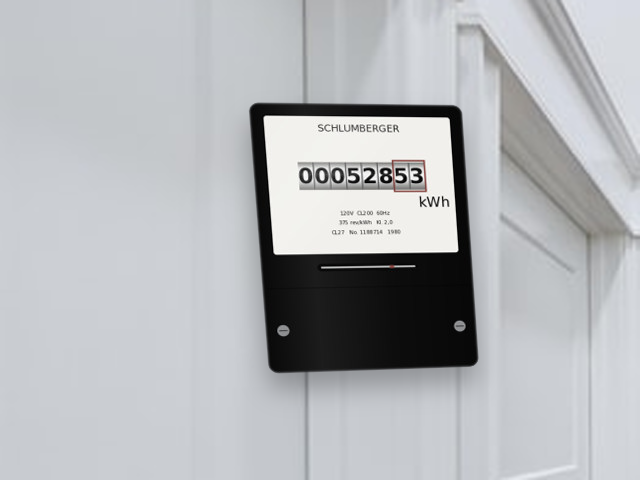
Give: 528.53 kWh
